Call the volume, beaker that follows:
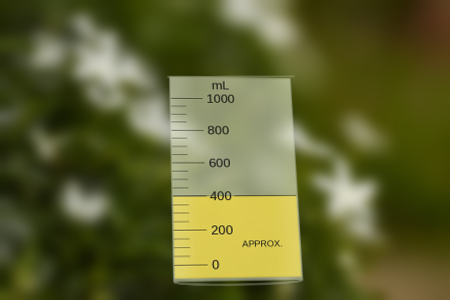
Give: 400 mL
